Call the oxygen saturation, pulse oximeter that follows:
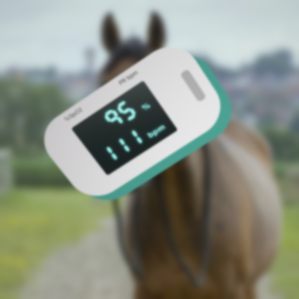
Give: 95 %
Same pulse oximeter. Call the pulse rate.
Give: 111 bpm
